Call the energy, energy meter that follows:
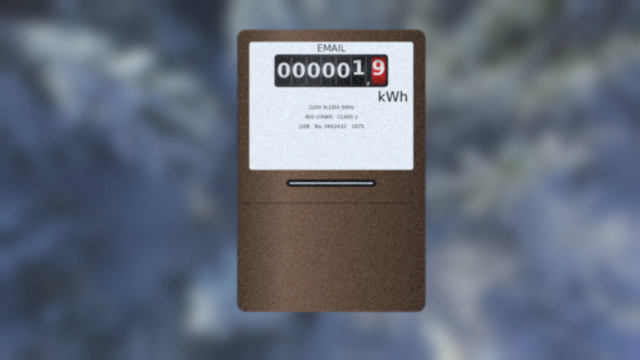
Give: 1.9 kWh
